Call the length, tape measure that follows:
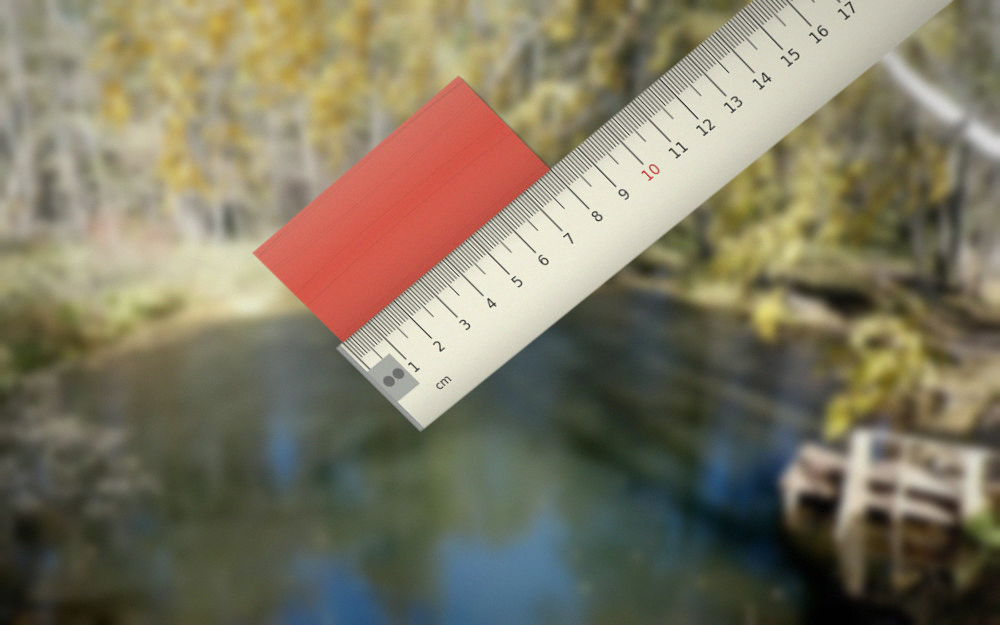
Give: 8 cm
